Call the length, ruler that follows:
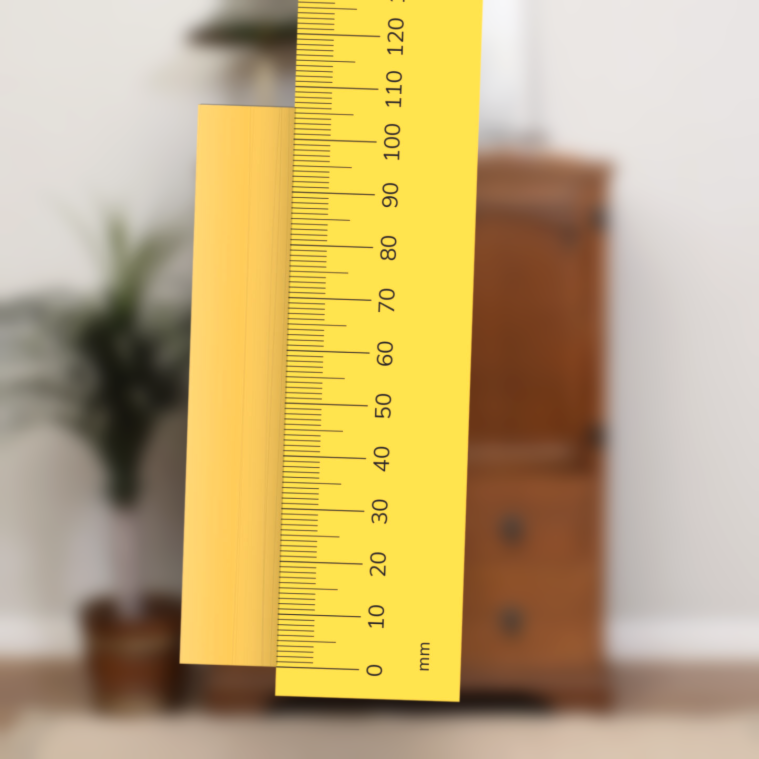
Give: 106 mm
